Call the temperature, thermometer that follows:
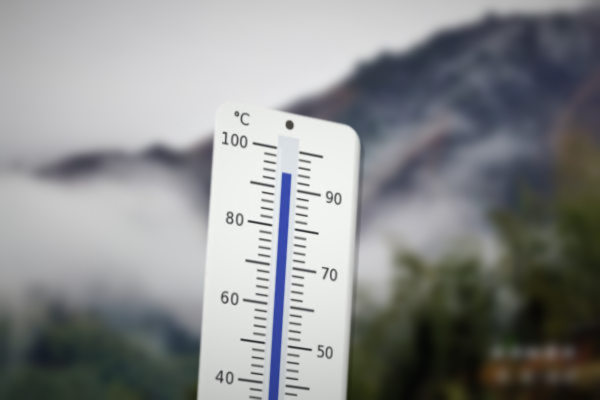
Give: 94 °C
